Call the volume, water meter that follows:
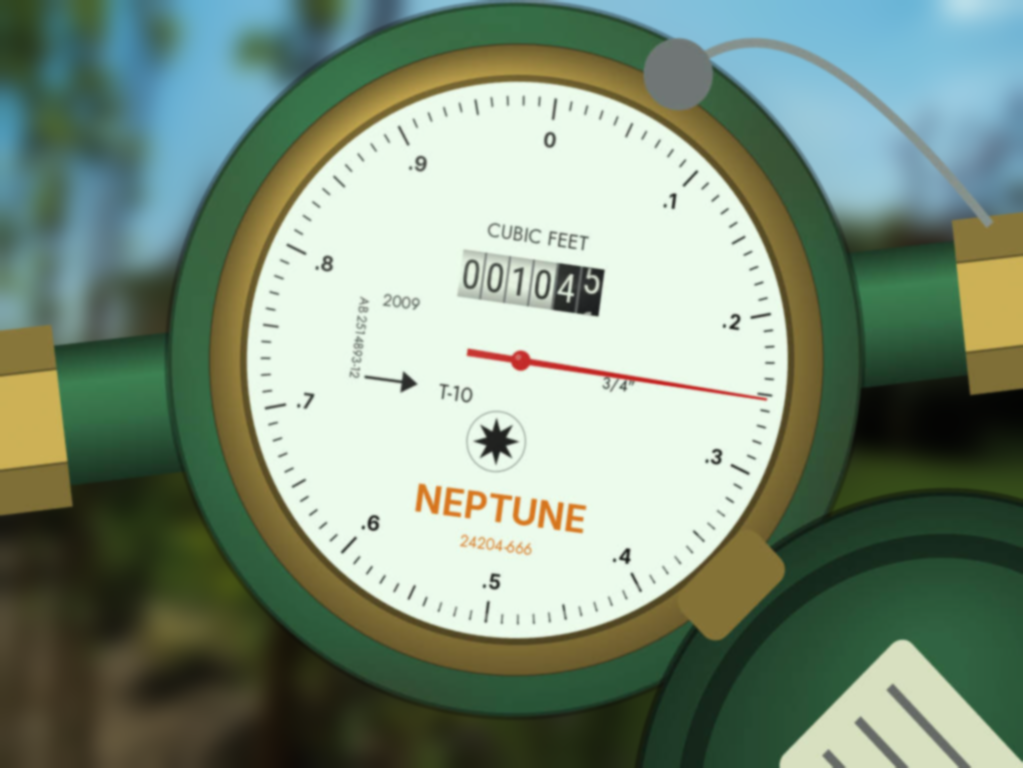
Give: 1045.25 ft³
